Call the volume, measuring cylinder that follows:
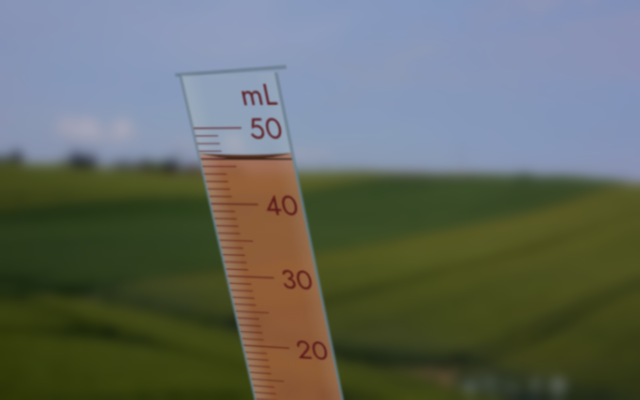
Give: 46 mL
